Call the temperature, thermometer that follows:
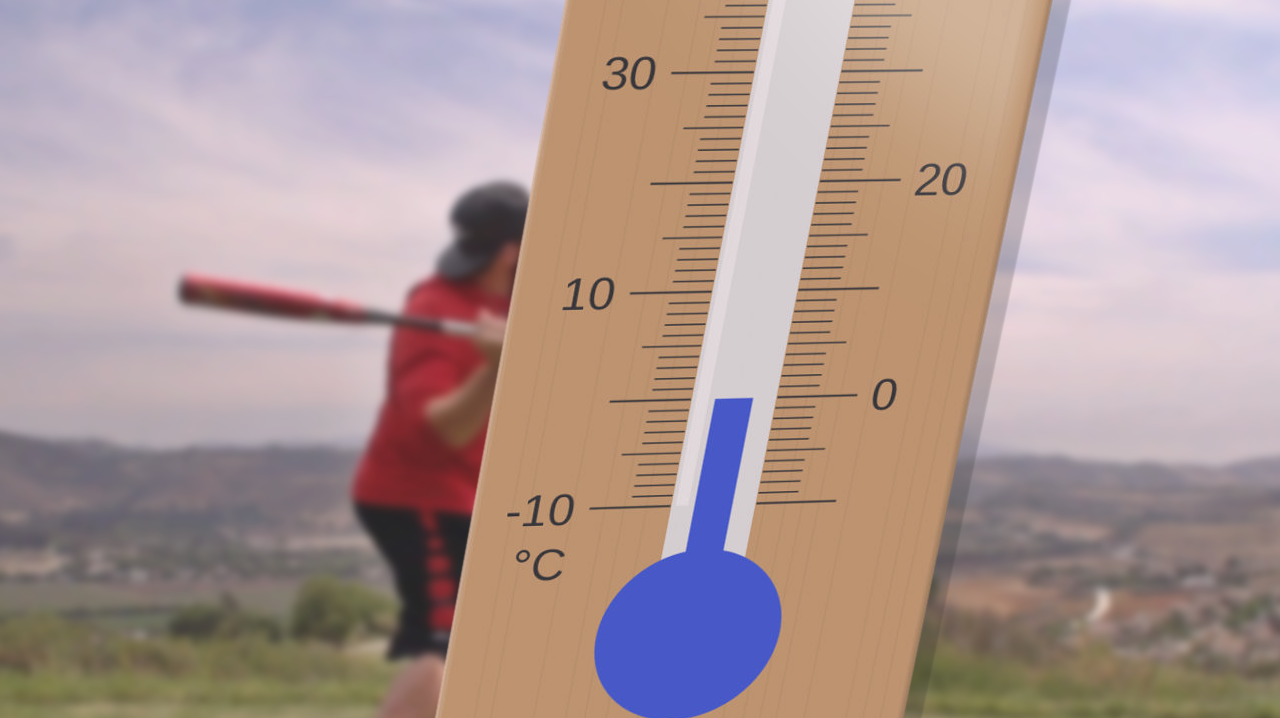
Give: 0 °C
